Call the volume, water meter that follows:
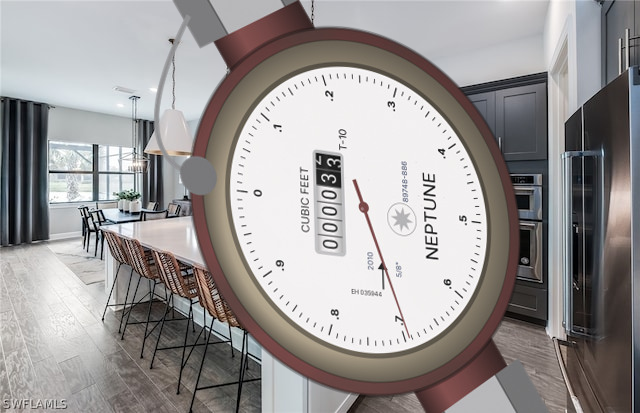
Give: 32.69 ft³
